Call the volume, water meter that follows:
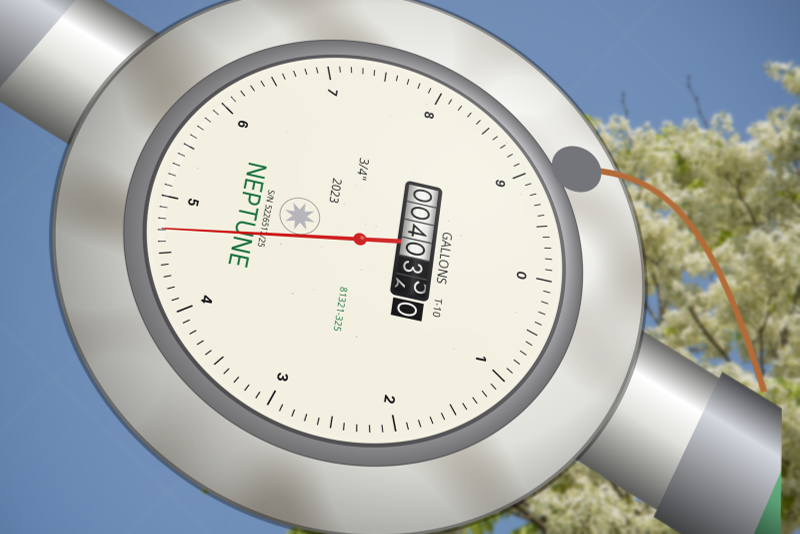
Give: 40354.7 gal
